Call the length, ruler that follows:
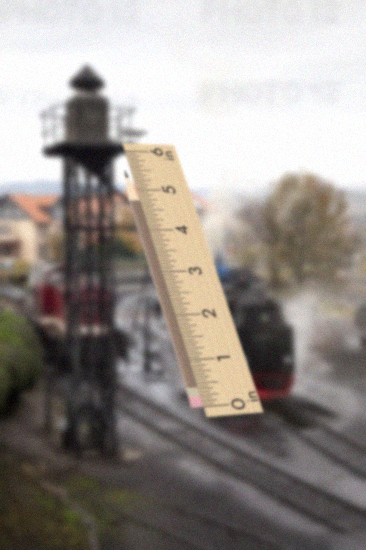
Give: 5.5 in
